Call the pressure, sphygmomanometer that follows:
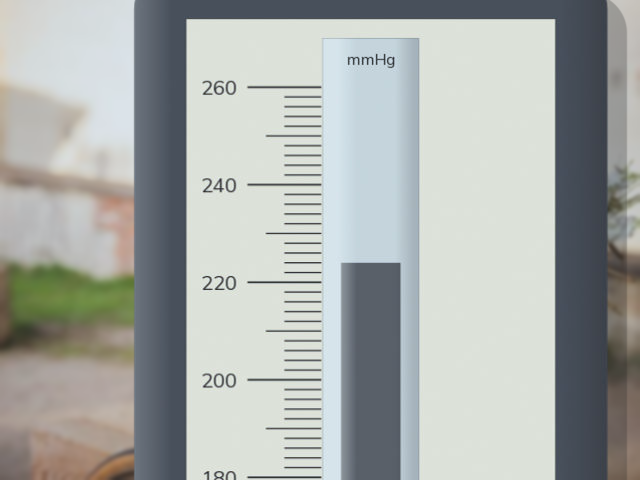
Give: 224 mmHg
